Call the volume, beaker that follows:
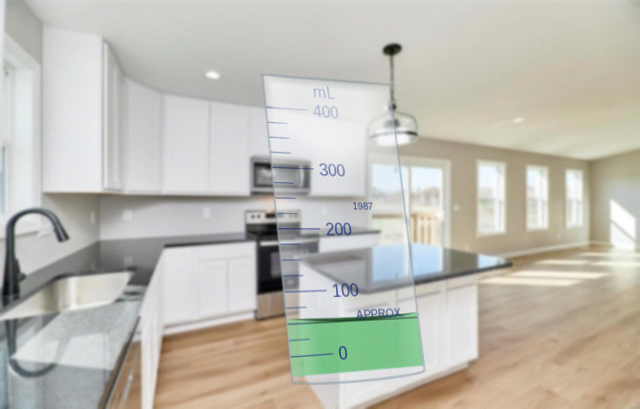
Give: 50 mL
